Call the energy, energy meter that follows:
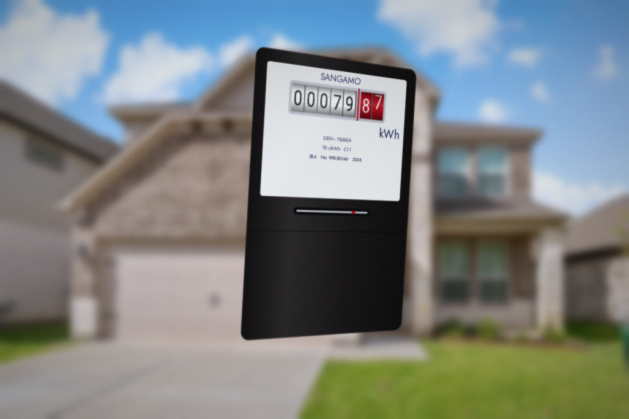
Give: 79.87 kWh
